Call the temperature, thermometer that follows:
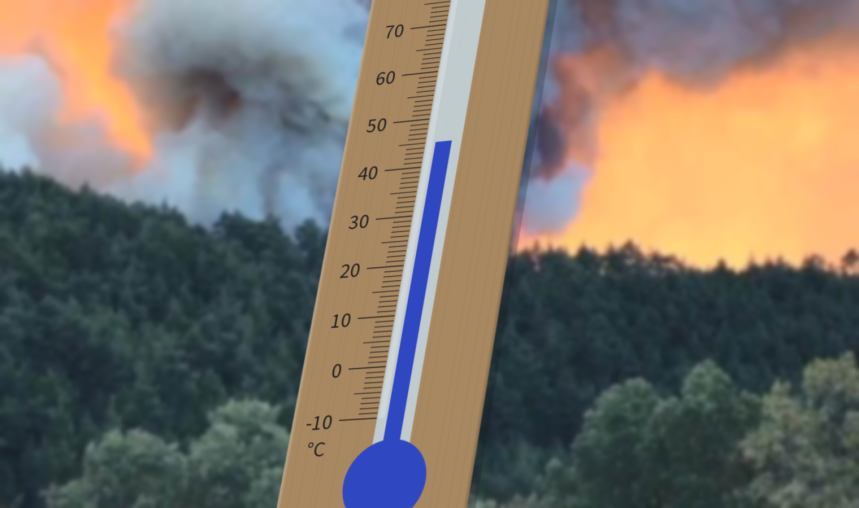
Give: 45 °C
